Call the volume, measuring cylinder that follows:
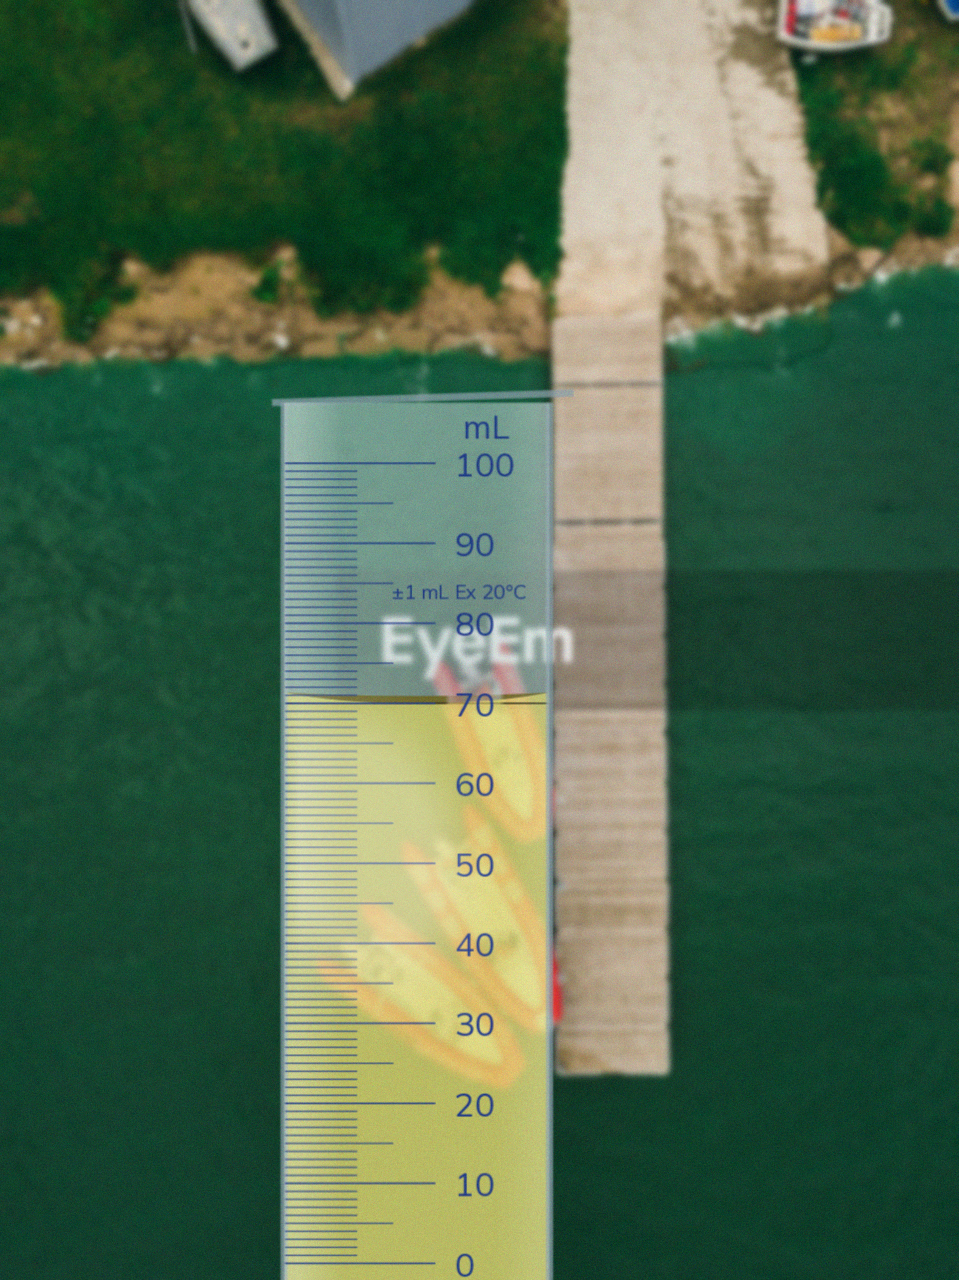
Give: 70 mL
